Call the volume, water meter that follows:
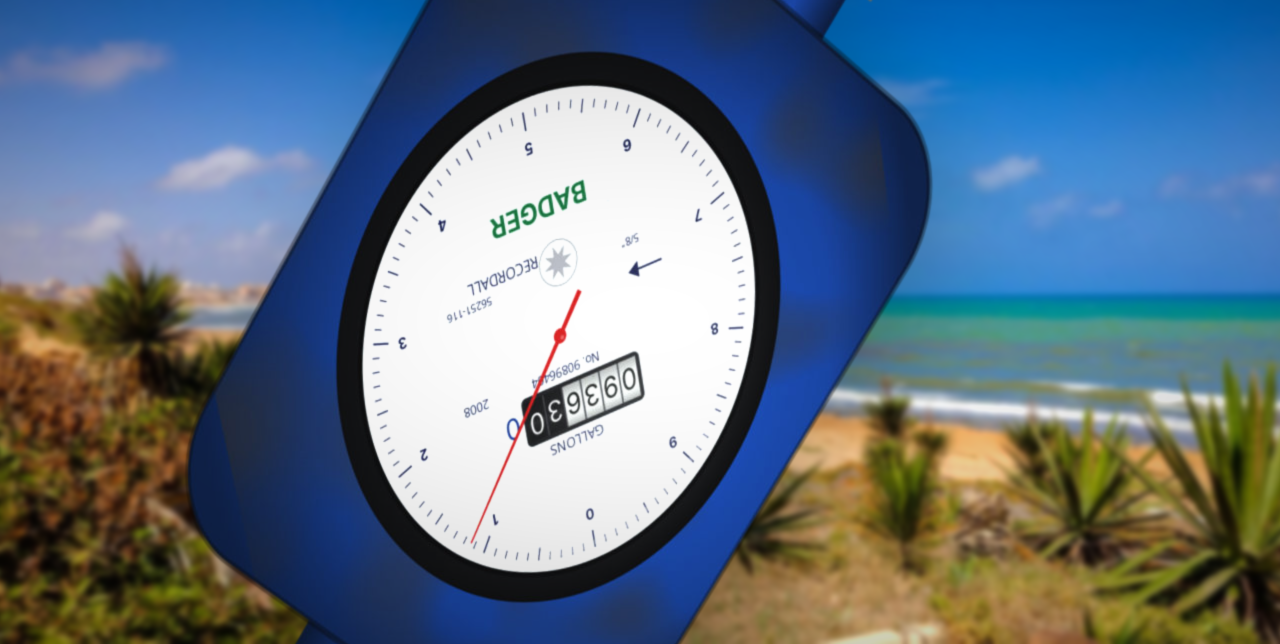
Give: 936301.1 gal
